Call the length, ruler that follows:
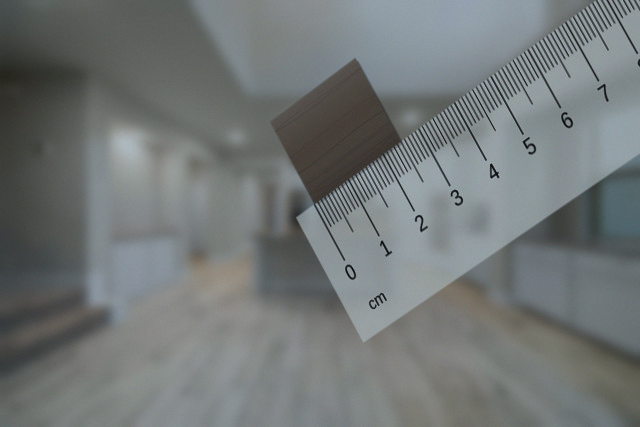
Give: 2.5 cm
